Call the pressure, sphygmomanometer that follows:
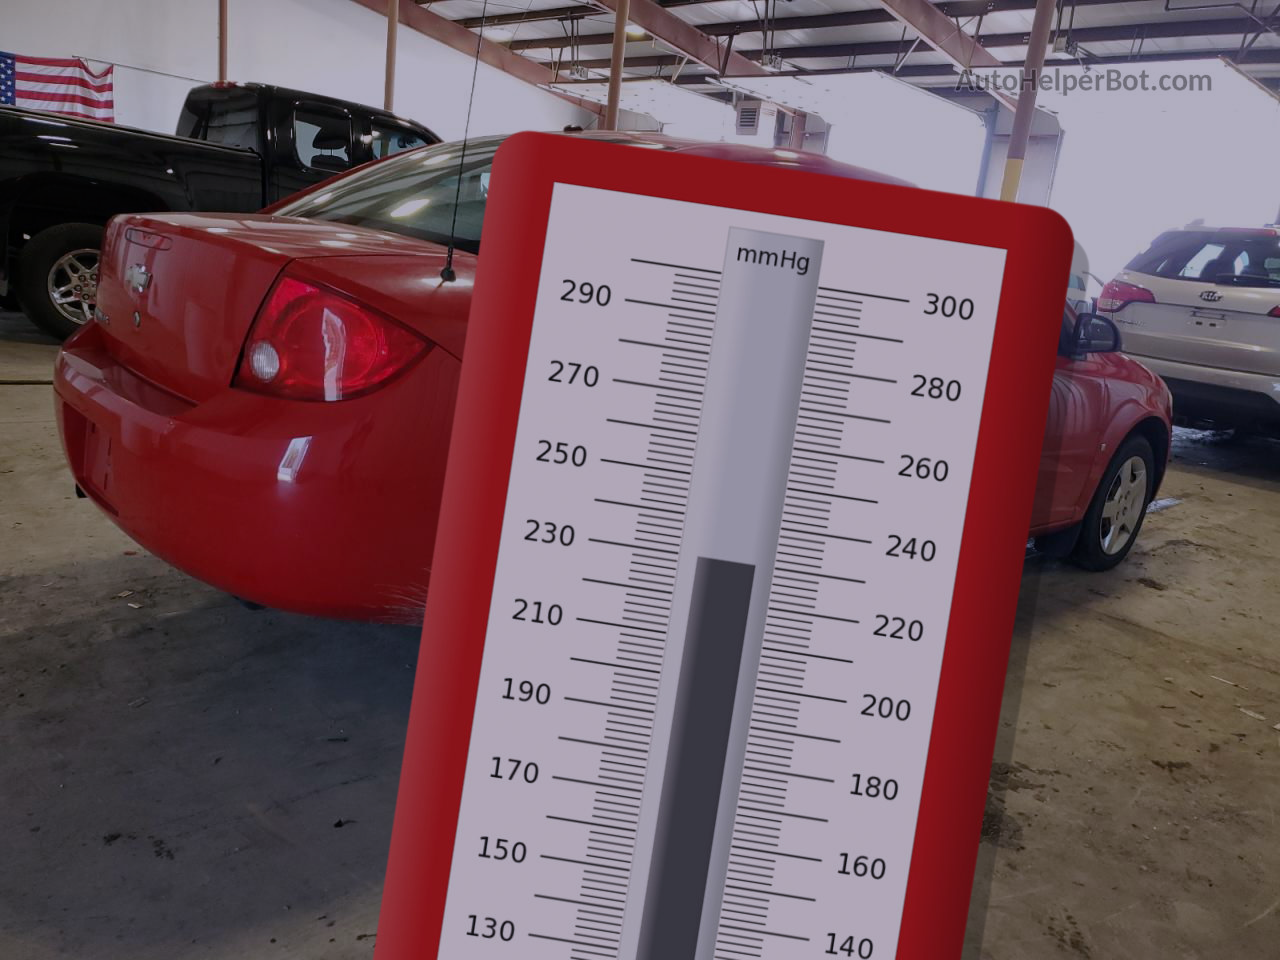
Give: 230 mmHg
